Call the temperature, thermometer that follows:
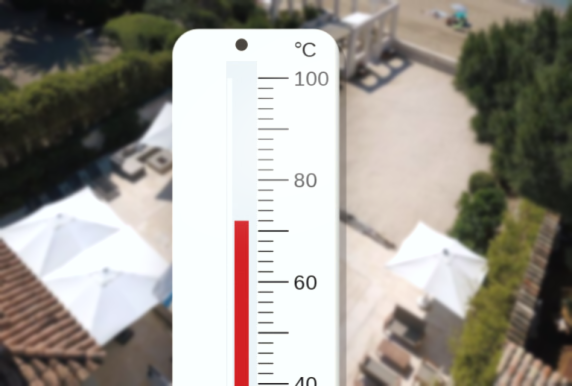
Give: 72 °C
